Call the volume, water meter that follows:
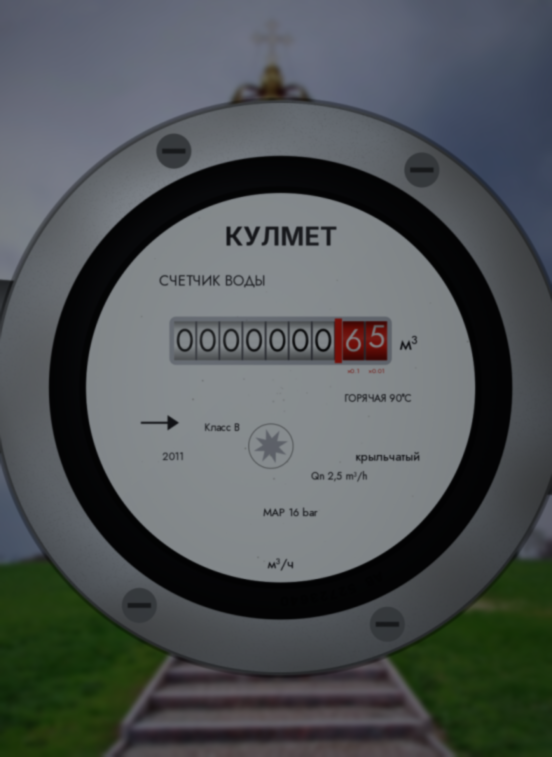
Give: 0.65 m³
